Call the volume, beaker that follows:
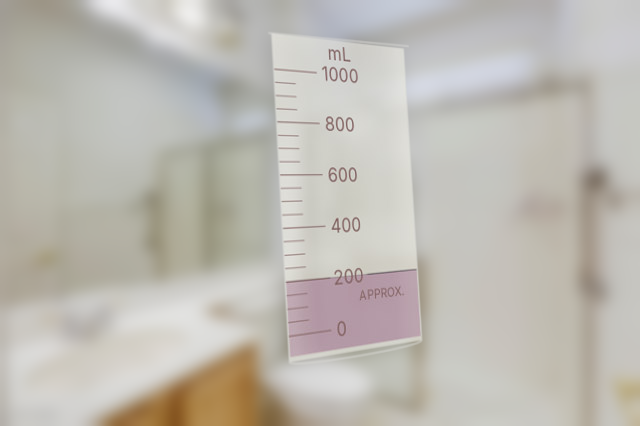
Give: 200 mL
